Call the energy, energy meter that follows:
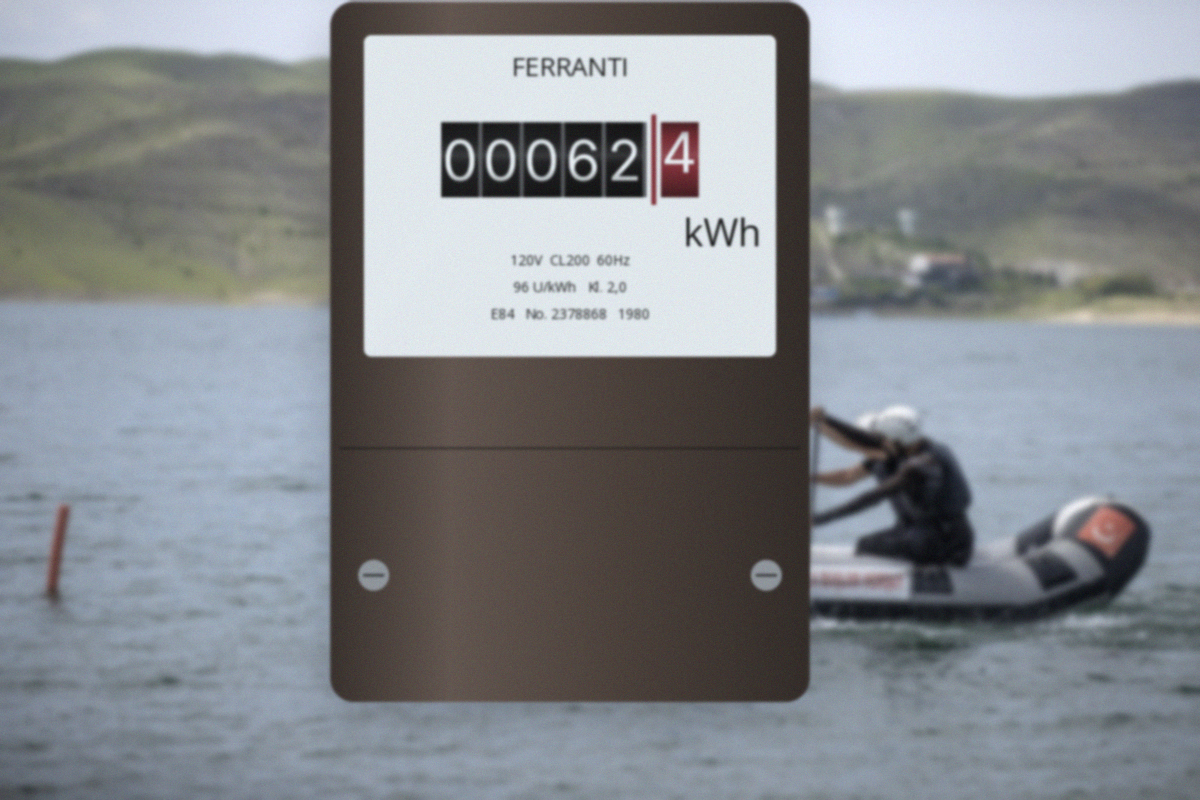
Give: 62.4 kWh
